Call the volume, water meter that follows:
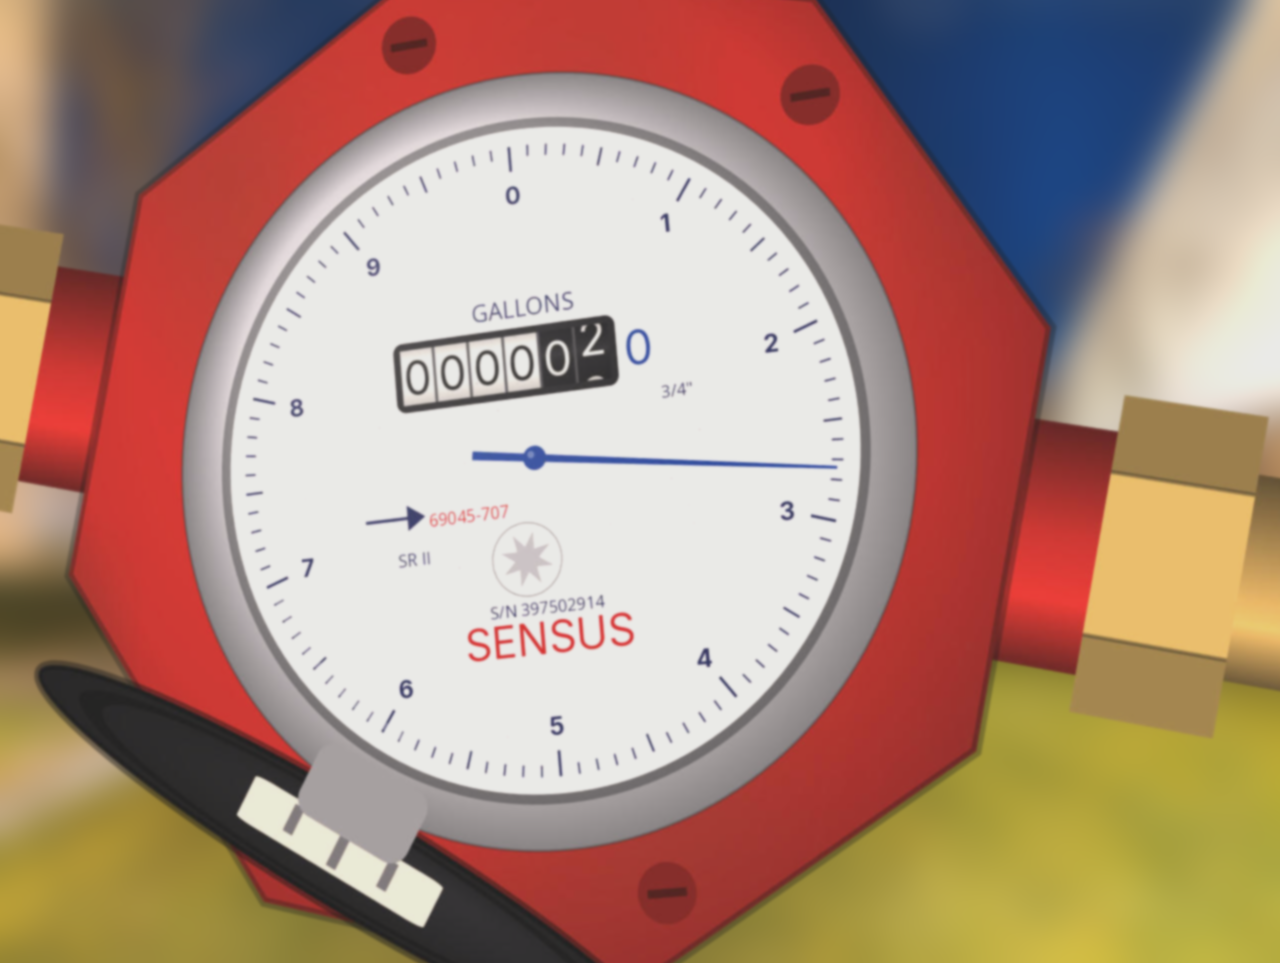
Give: 22.7 gal
